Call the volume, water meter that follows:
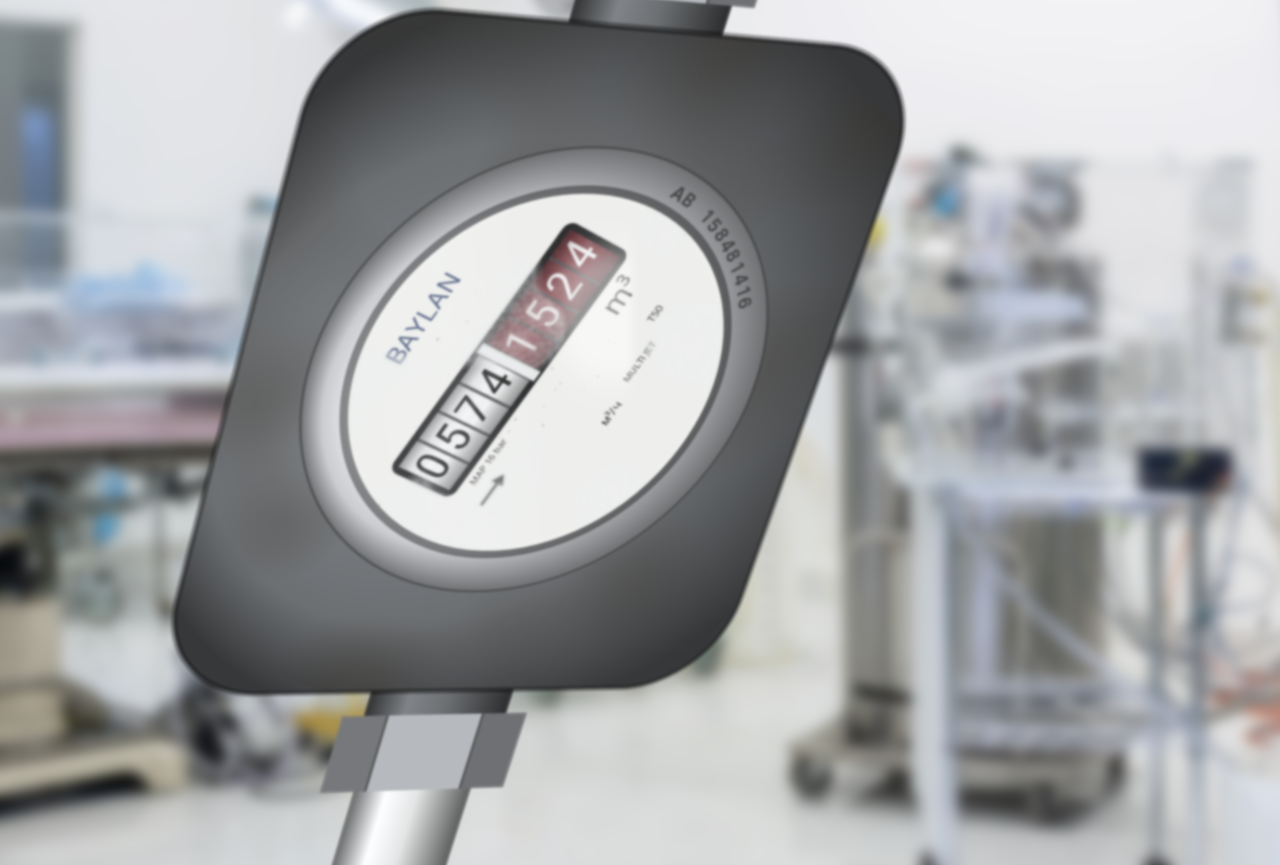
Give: 574.1524 m³
